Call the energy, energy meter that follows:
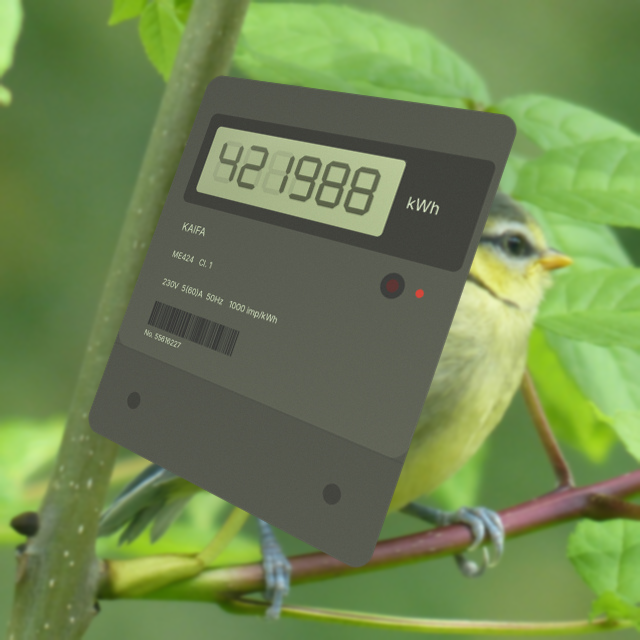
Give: 421988 kWh
